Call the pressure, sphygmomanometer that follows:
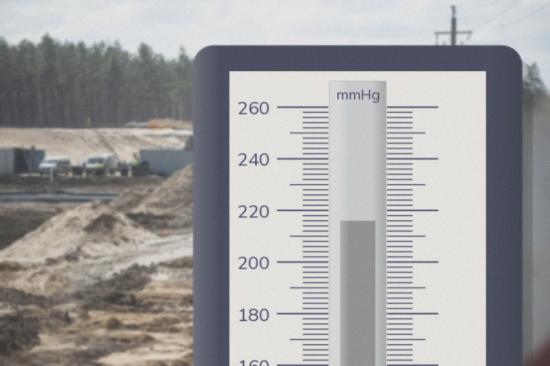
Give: 216 mmHg
